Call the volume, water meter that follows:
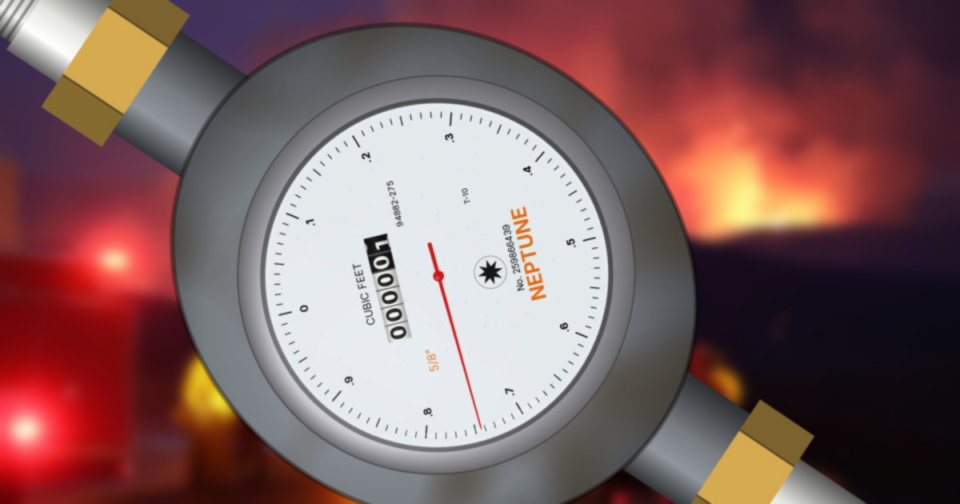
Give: 0.74 ft³
